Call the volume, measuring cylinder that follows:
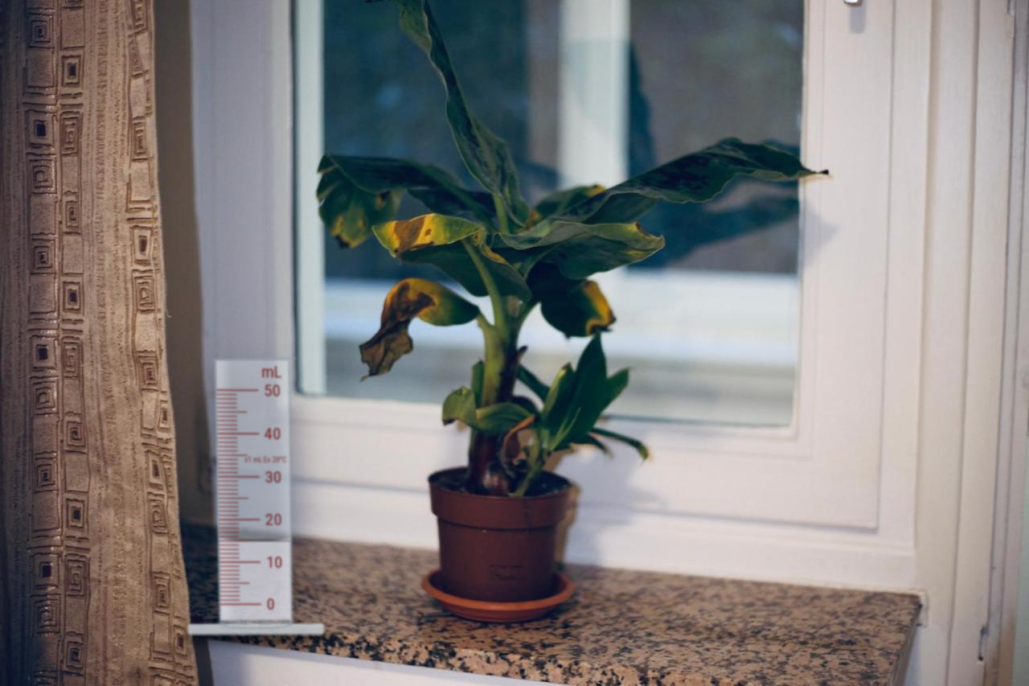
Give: 15 mL
